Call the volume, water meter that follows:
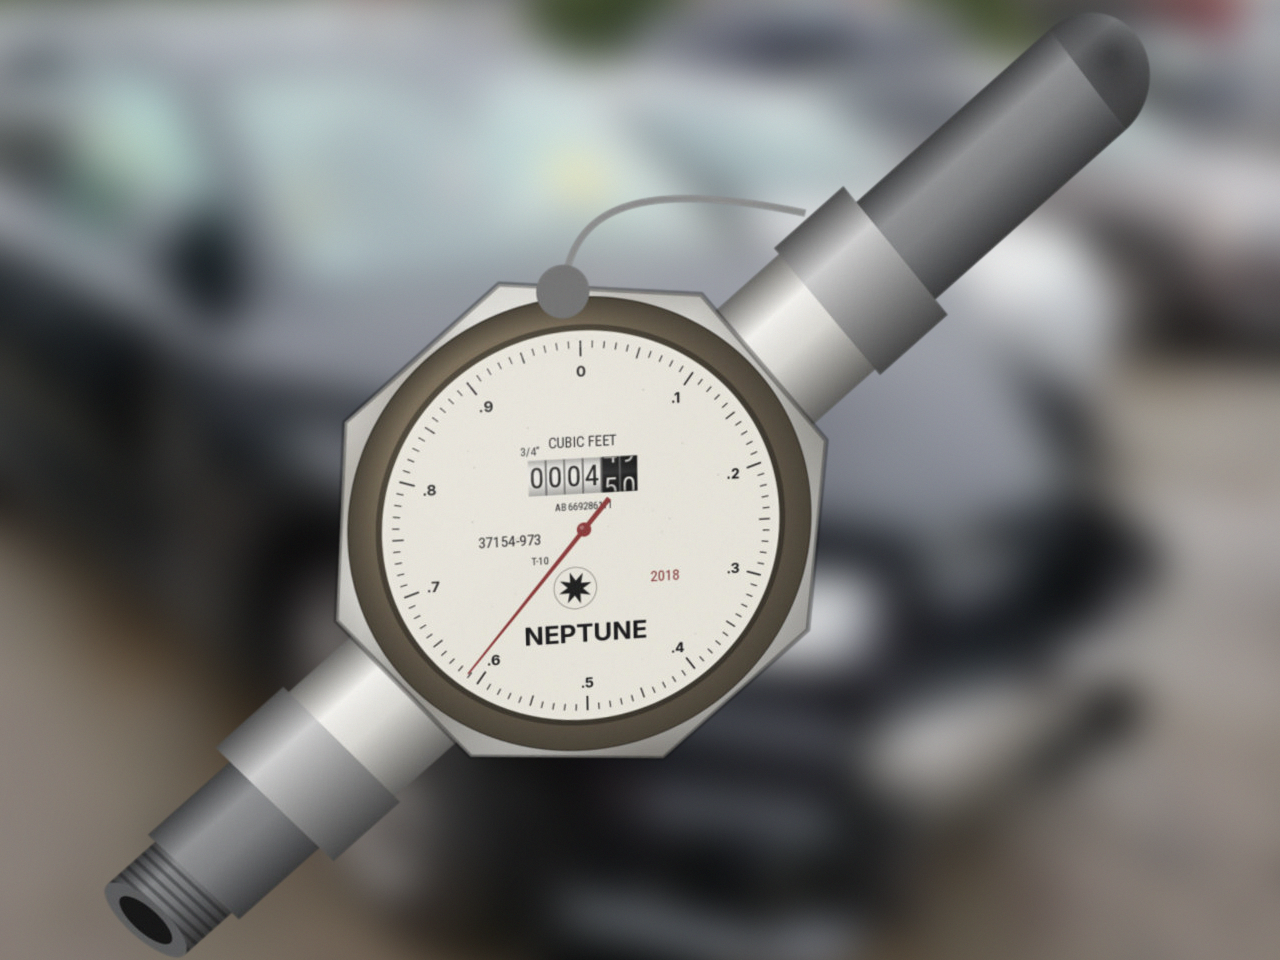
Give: 449.61 ft³
